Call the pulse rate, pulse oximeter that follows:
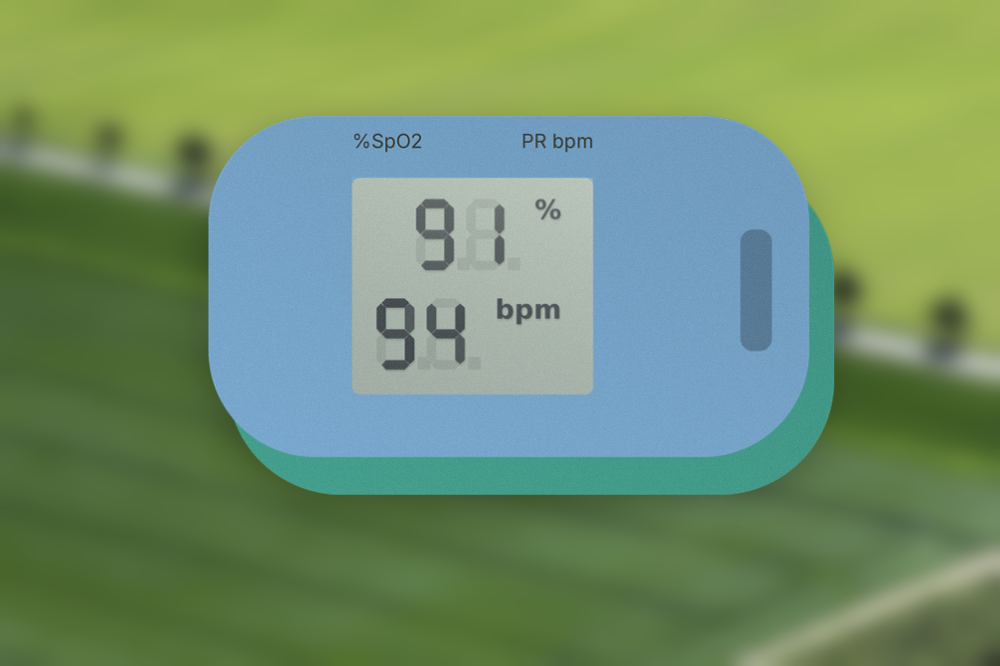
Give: 94 bpm
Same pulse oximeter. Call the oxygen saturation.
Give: 91 %
